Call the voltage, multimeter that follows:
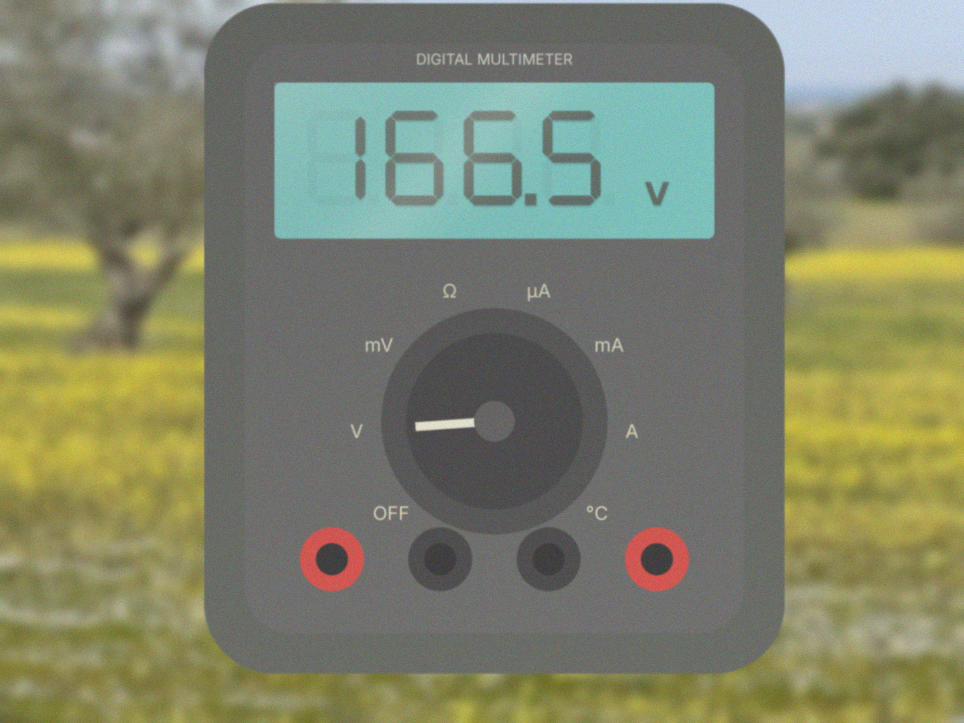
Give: 166.5 V
